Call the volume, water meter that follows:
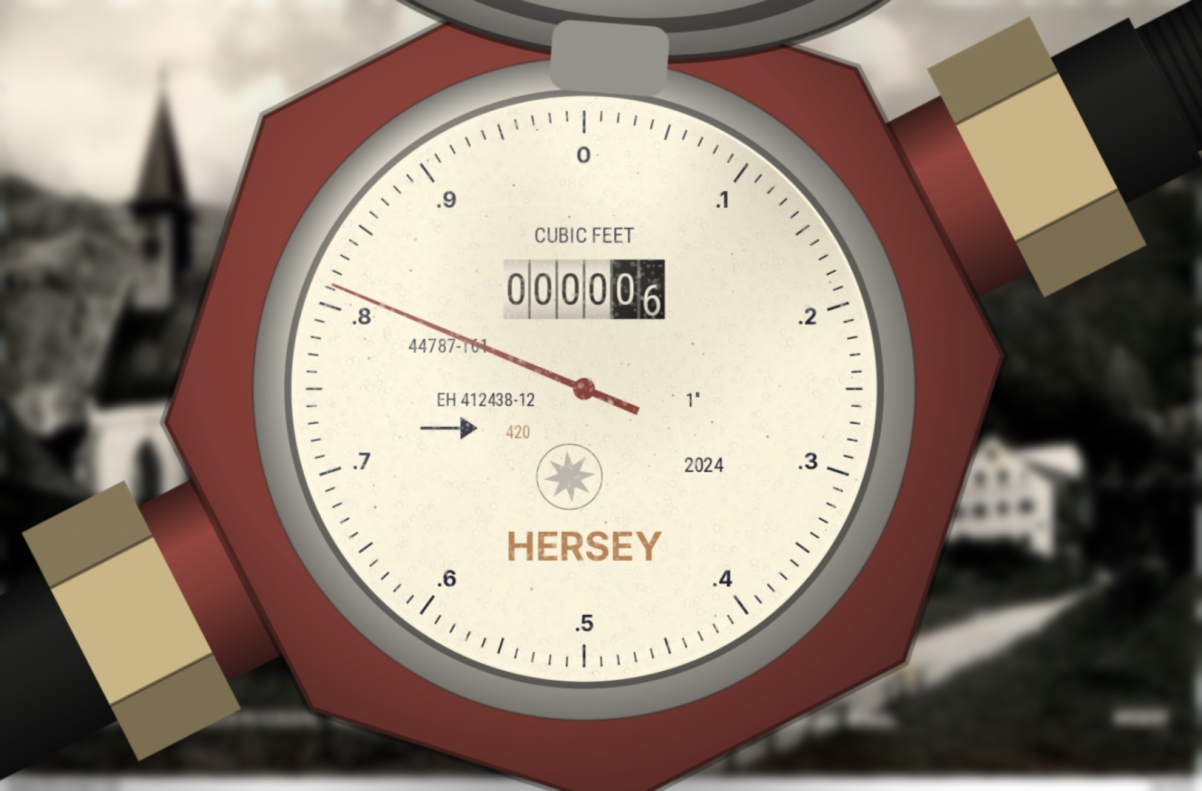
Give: 5.81 ft³
